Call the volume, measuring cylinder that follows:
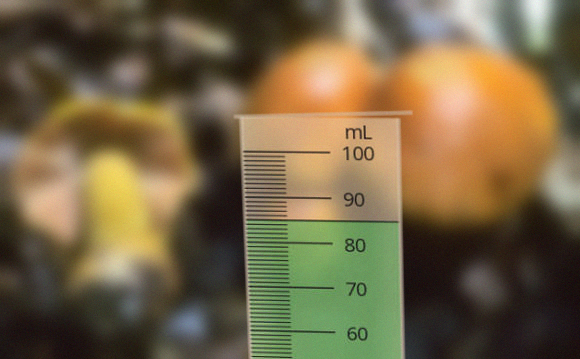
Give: 85 mL
